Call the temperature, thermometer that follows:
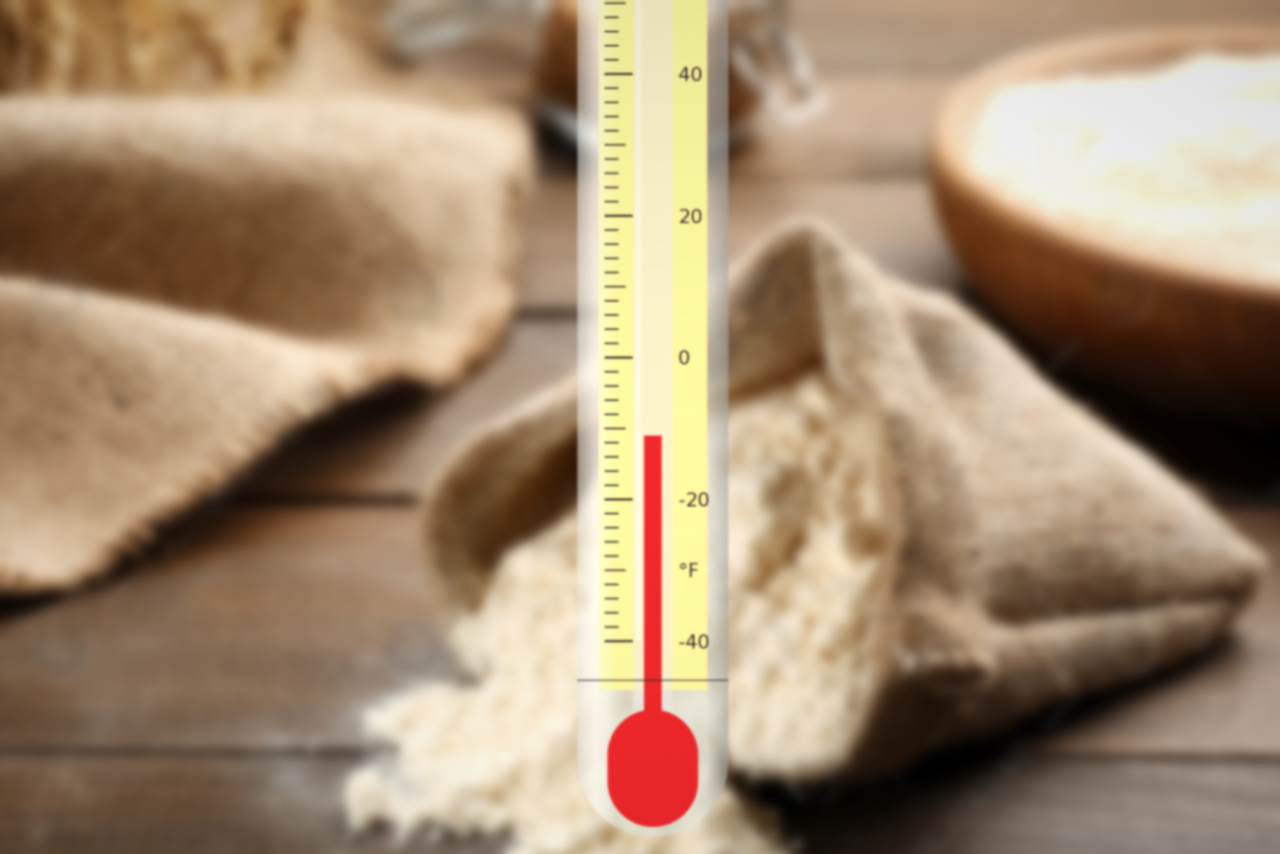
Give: -11 °F
